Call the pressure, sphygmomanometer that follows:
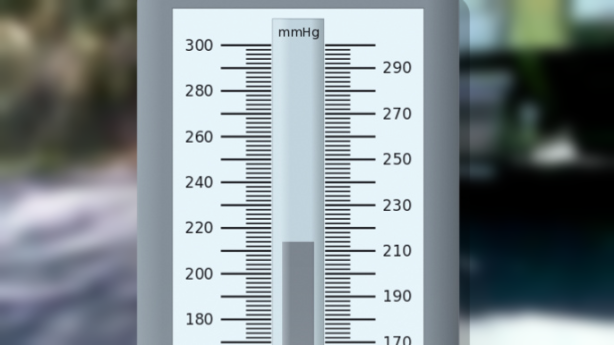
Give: 214 mmHg
